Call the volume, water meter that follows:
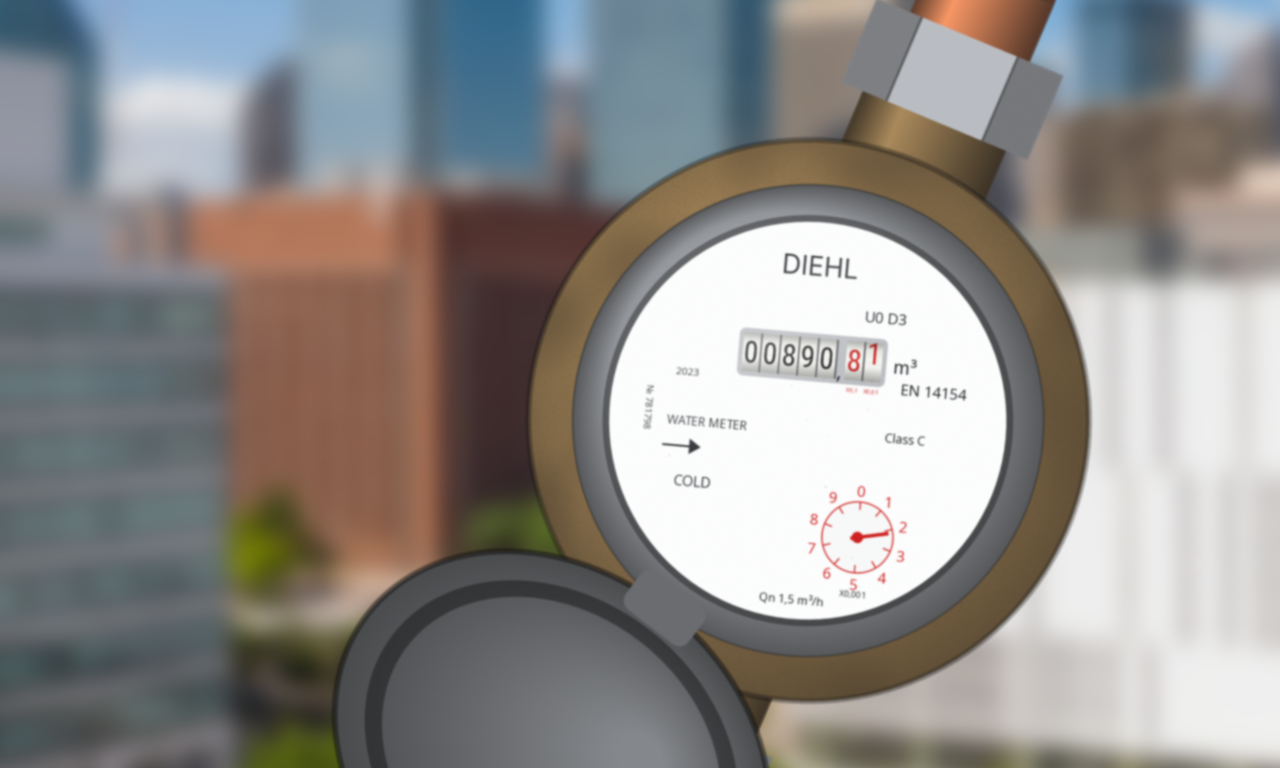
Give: 890.812 m³
